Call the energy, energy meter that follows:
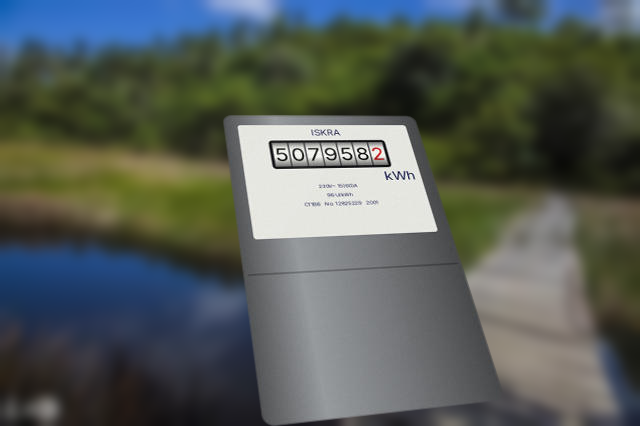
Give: 507958.2 kWh
